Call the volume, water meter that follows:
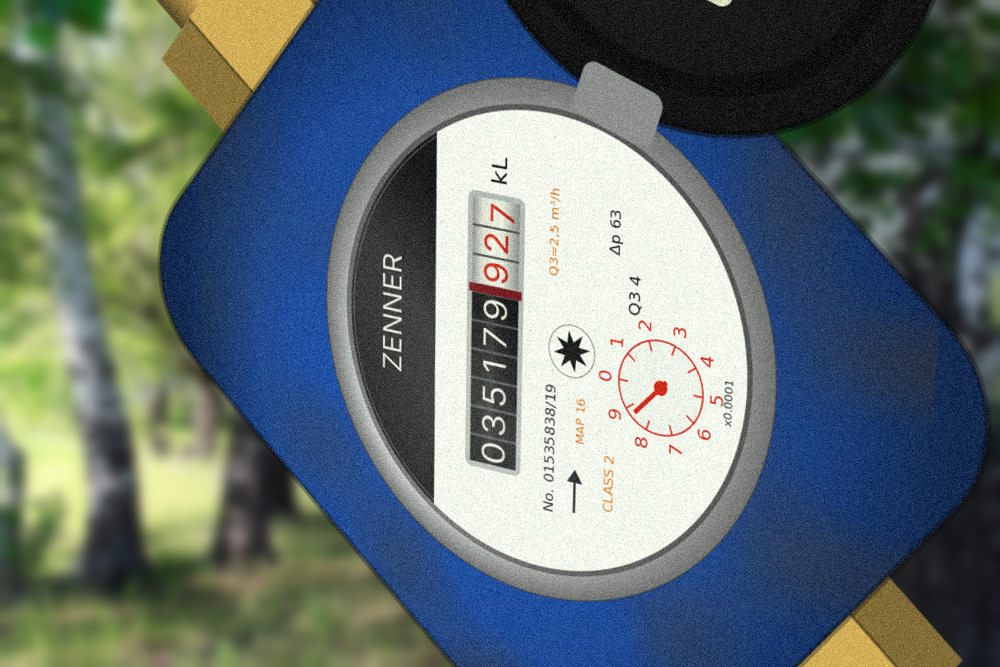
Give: 35179.9268 kL
